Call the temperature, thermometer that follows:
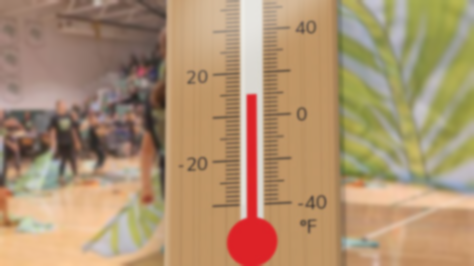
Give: 10 °F
